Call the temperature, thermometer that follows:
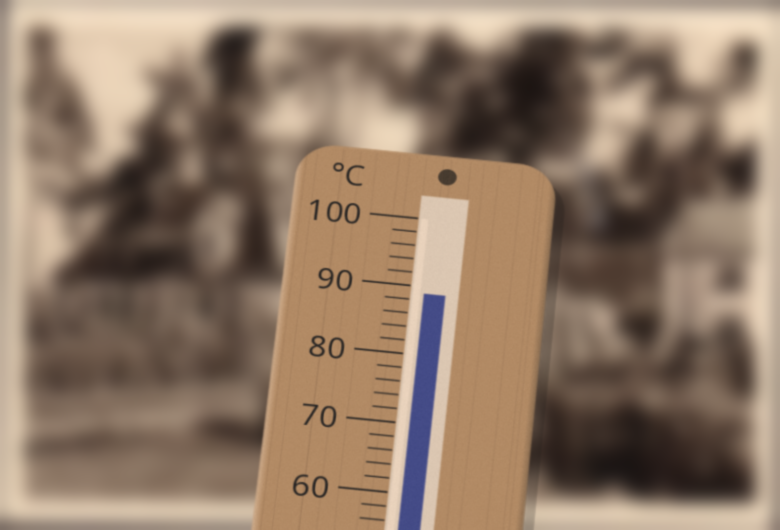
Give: 89 °C
